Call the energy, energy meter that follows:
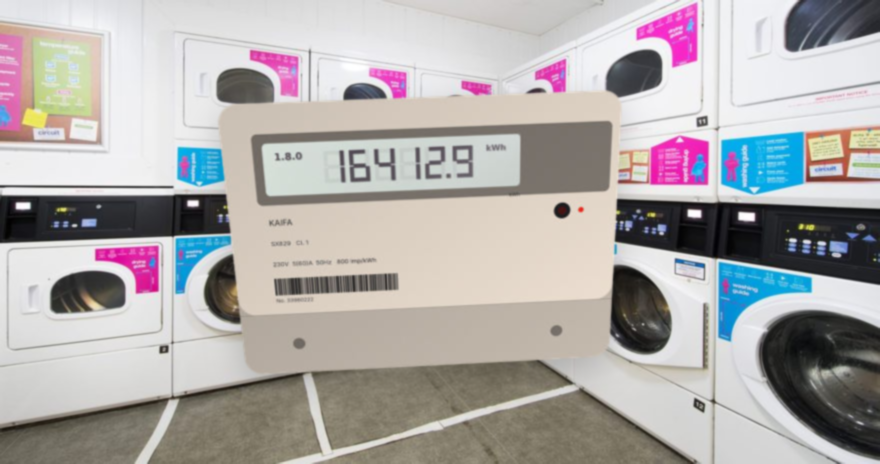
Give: 16412.9 kWh
